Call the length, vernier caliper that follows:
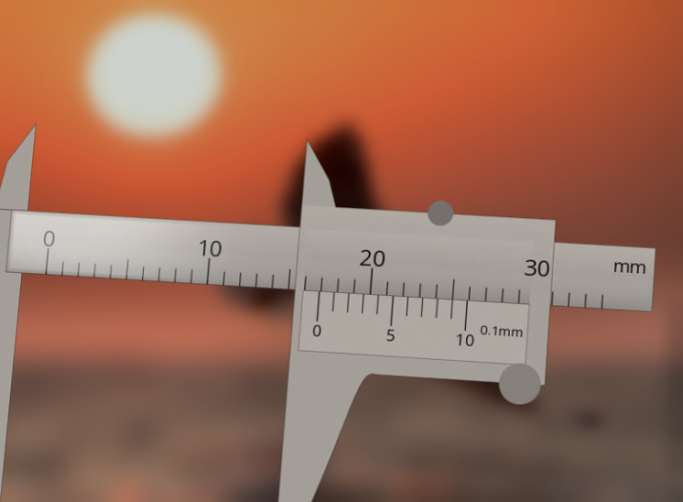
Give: 16.9 mm
